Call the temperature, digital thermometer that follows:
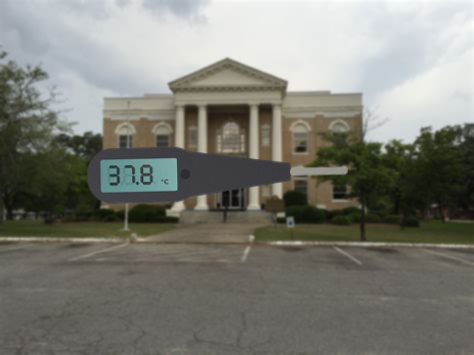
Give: 37.8 °C
